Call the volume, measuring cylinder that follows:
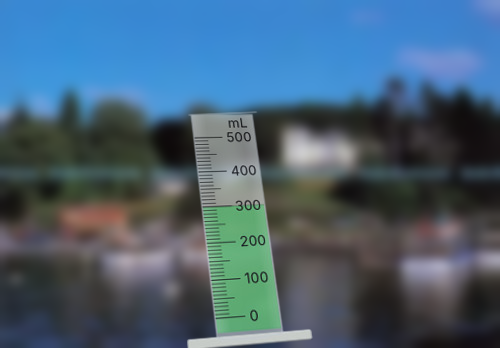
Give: 300 mL
